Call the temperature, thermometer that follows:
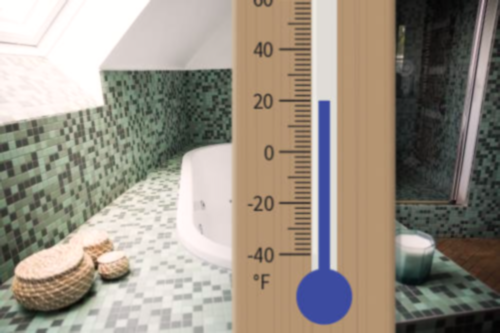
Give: 20 °F
